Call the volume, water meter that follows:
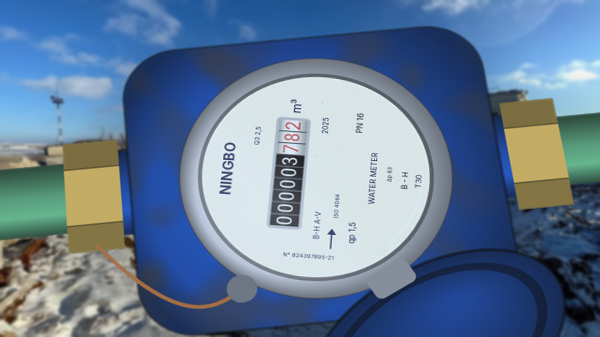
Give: 3.782 m³
